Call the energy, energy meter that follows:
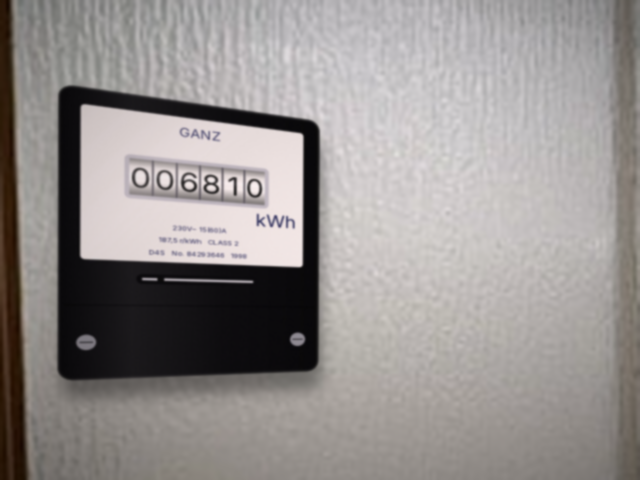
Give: 6810 kWh
